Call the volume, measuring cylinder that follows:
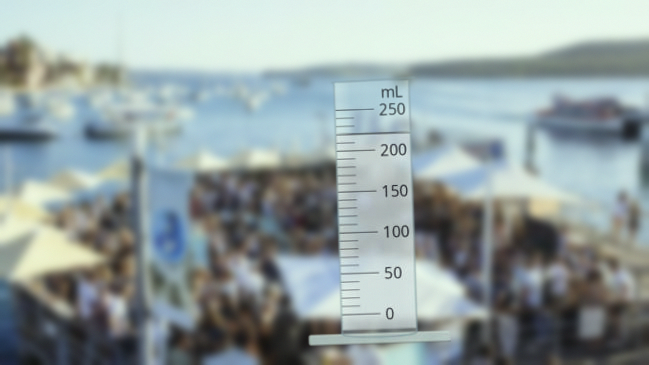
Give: 220 mL
